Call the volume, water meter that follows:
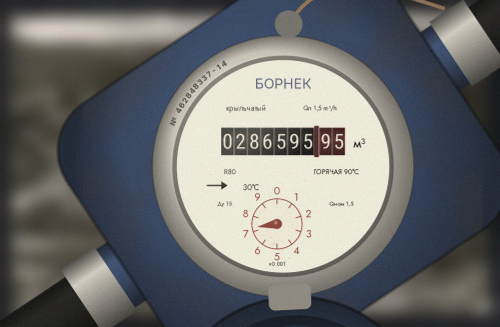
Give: 286595.957 m³
